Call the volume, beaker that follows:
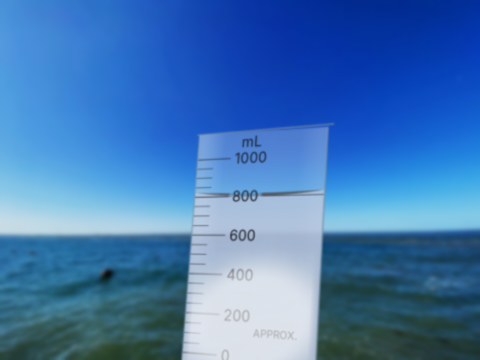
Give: 800 mL
